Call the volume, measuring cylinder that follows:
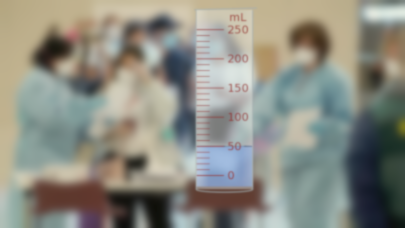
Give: 50 mL
